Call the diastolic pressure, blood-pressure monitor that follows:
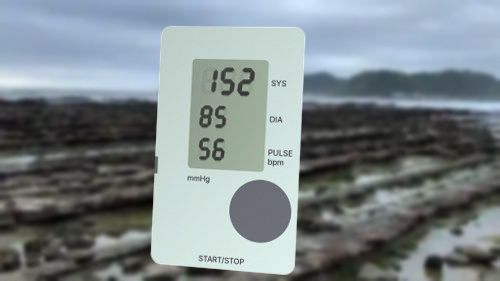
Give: 85 mmHg
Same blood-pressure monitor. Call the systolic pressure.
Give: 152 mmHg
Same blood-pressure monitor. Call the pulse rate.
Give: 56 bpm
